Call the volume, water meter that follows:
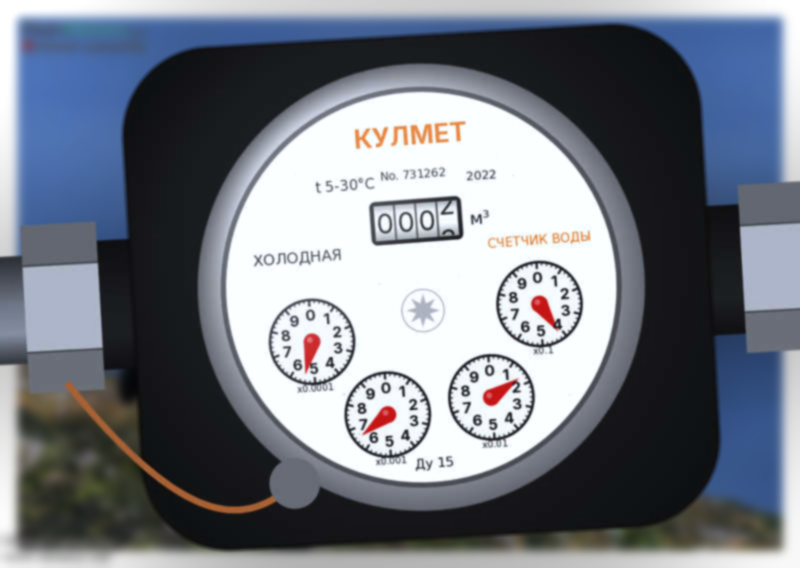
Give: 2.4165 m³
